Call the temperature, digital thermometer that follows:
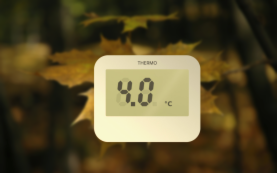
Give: 4.0 °C
